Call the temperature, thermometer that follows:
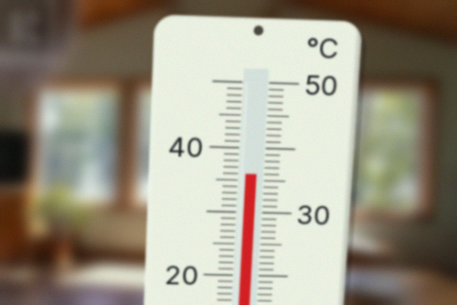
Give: 36 °C
